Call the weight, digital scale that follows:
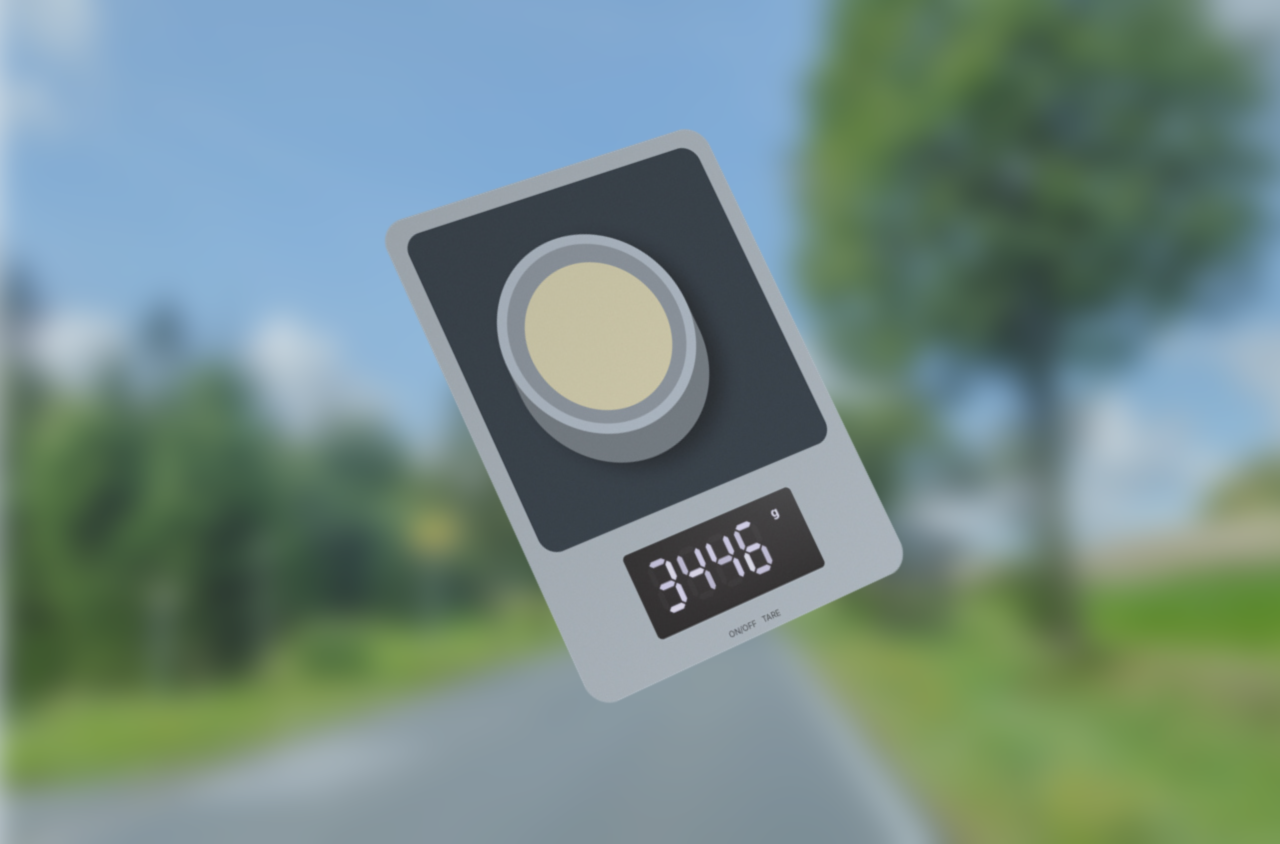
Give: 3446 g
